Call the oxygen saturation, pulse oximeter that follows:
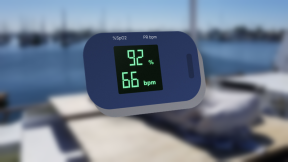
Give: 92 %
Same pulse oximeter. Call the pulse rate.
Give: 66 bpm
